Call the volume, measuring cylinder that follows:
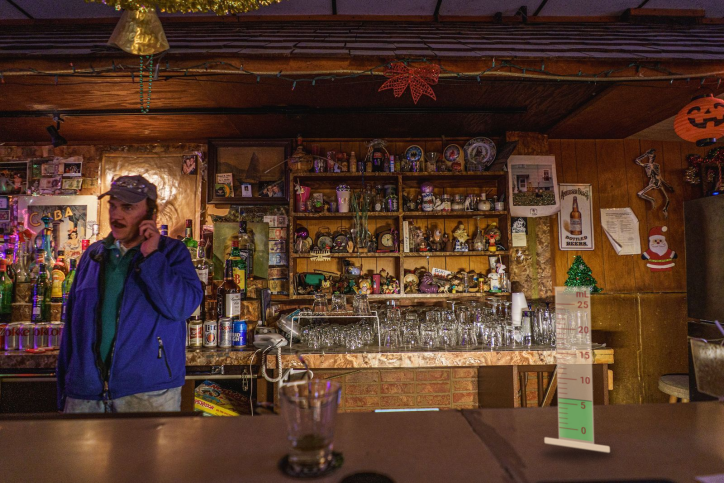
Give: 6 mL
